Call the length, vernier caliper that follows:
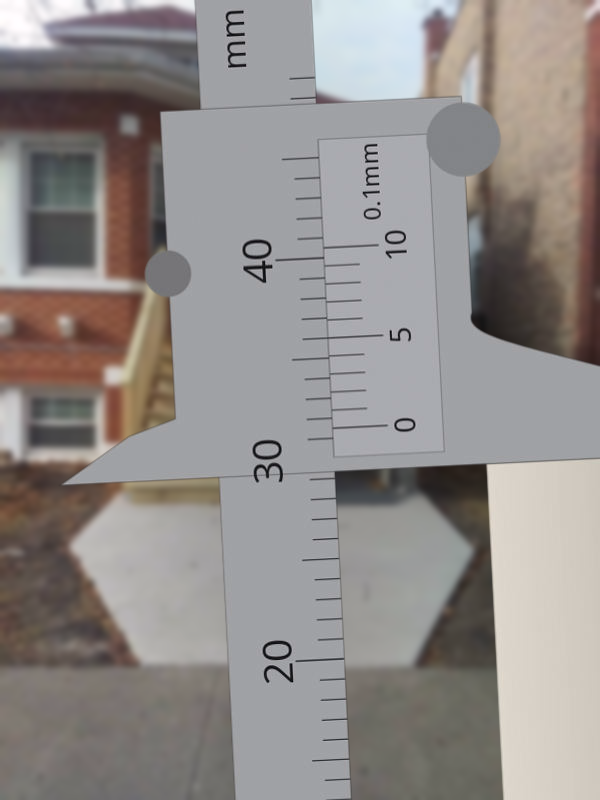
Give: 31.5 mm
